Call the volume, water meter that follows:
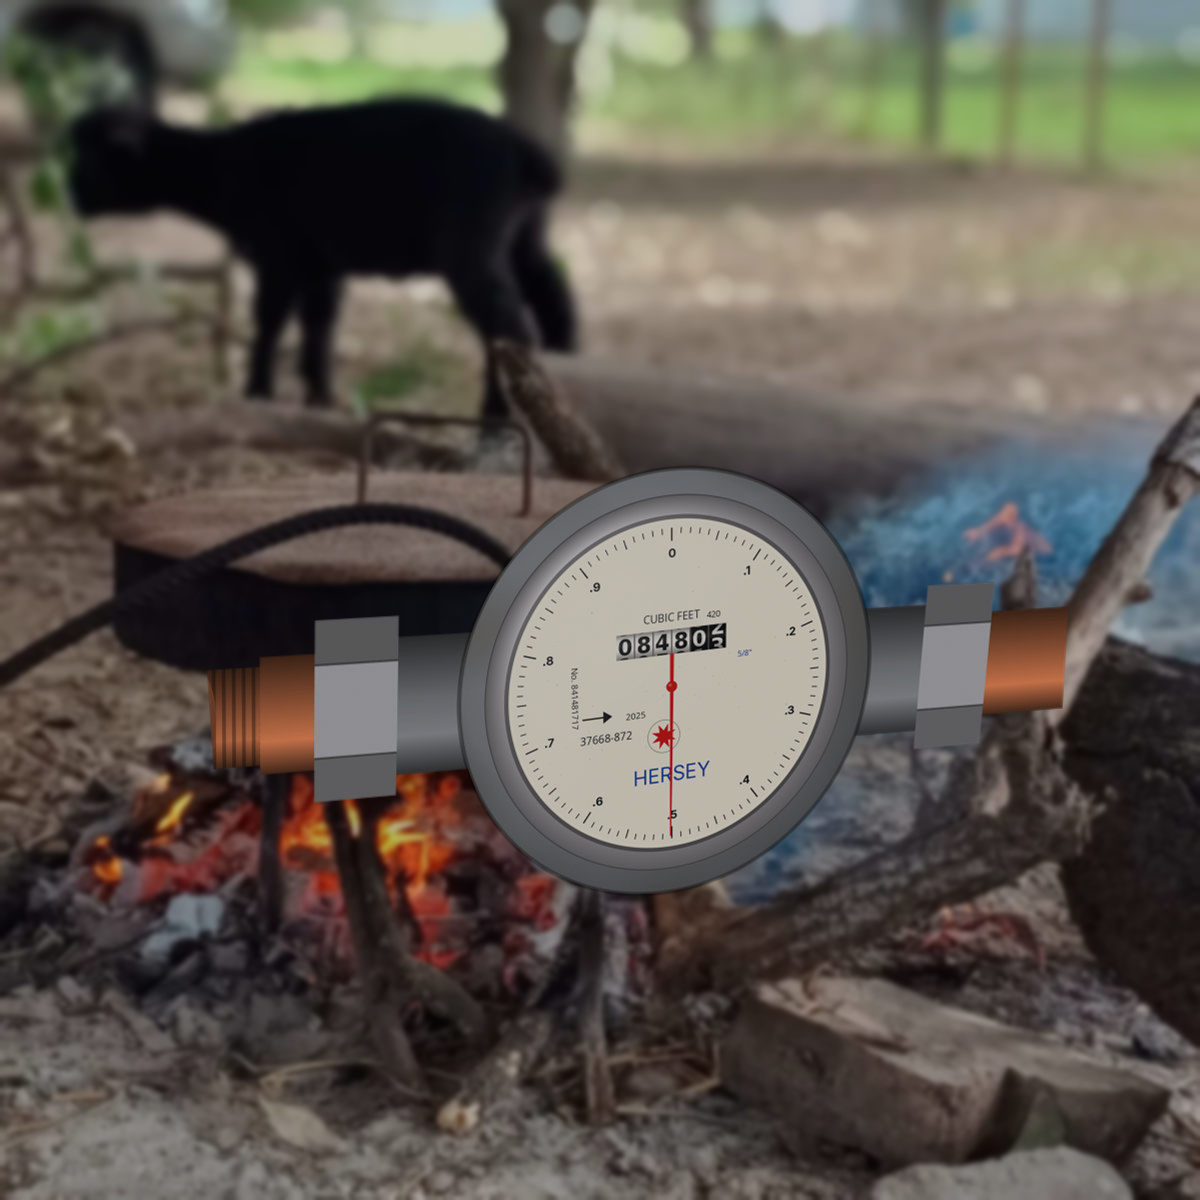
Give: 84802.50 ft³
